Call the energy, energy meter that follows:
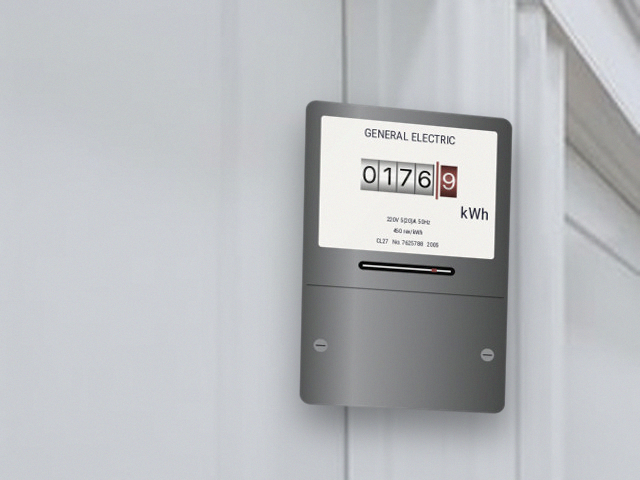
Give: 176.9 kWh
